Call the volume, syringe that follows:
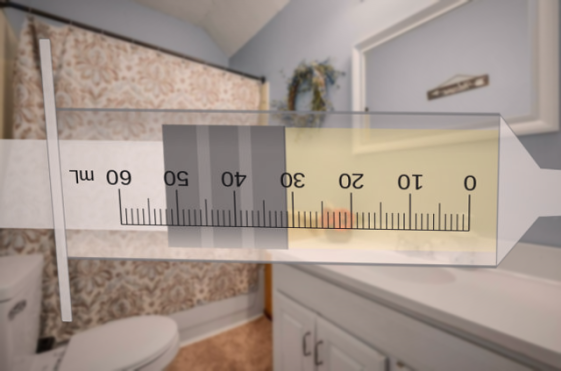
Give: 31 mL
